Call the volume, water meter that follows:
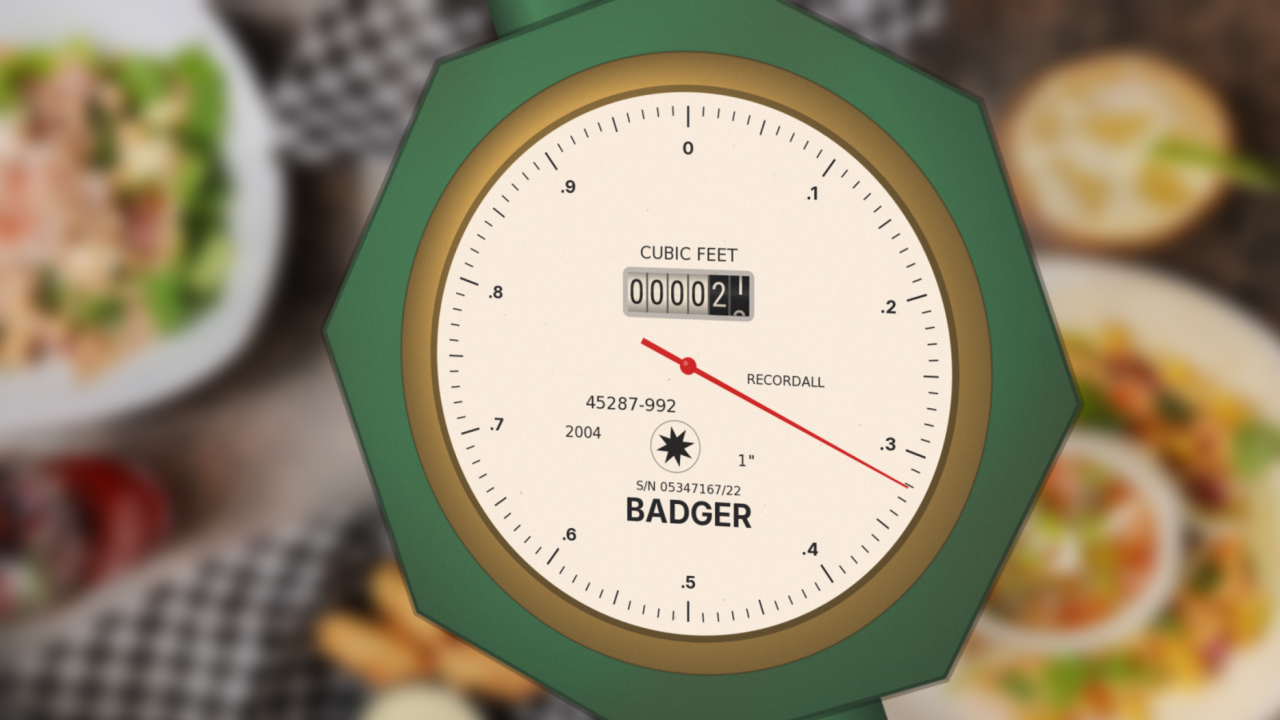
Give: 21.32 ft³
